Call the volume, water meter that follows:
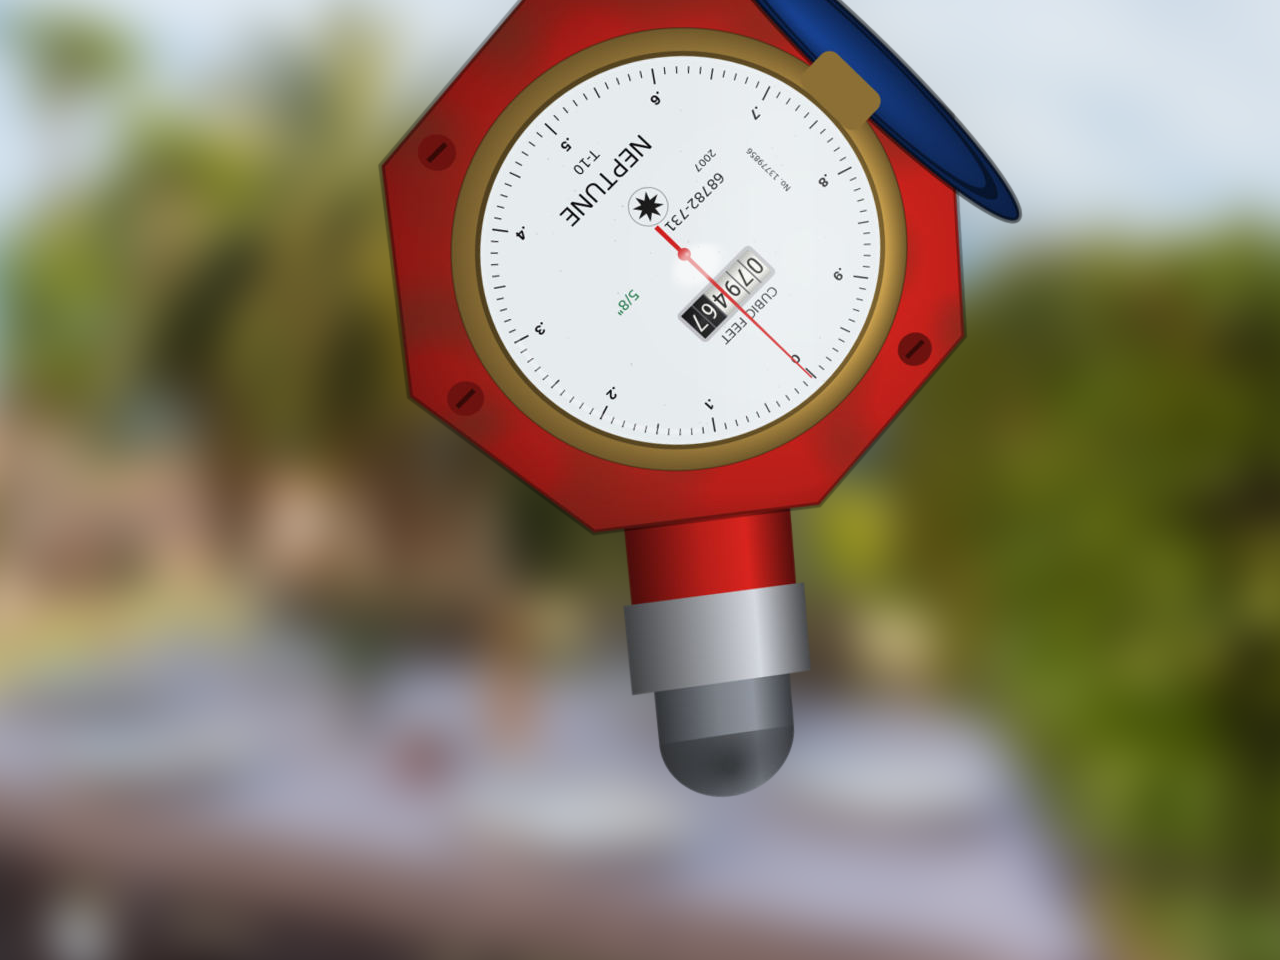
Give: 79467.00 ft³
